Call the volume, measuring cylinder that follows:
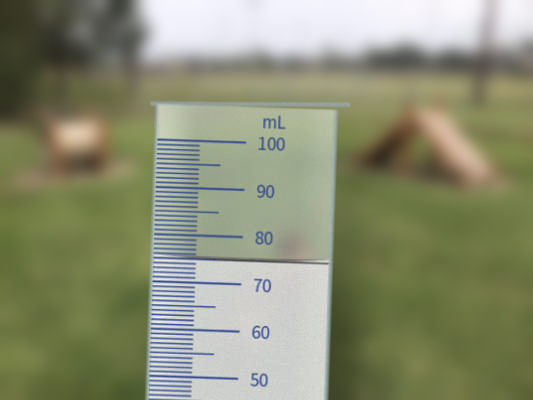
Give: 75 mL
